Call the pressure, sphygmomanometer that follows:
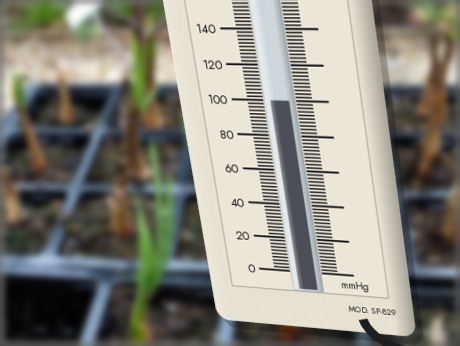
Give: 100 mmHg
